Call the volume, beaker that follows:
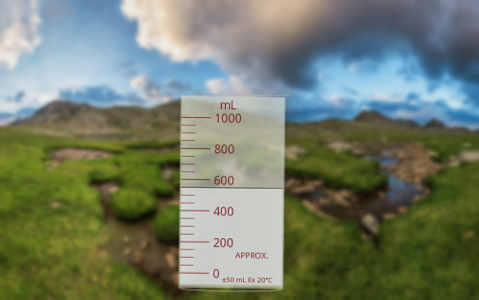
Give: 550 mL
